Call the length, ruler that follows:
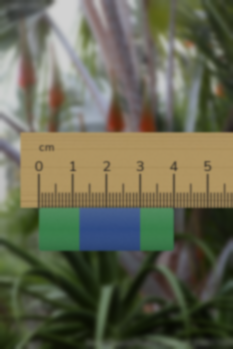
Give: 4 cm
